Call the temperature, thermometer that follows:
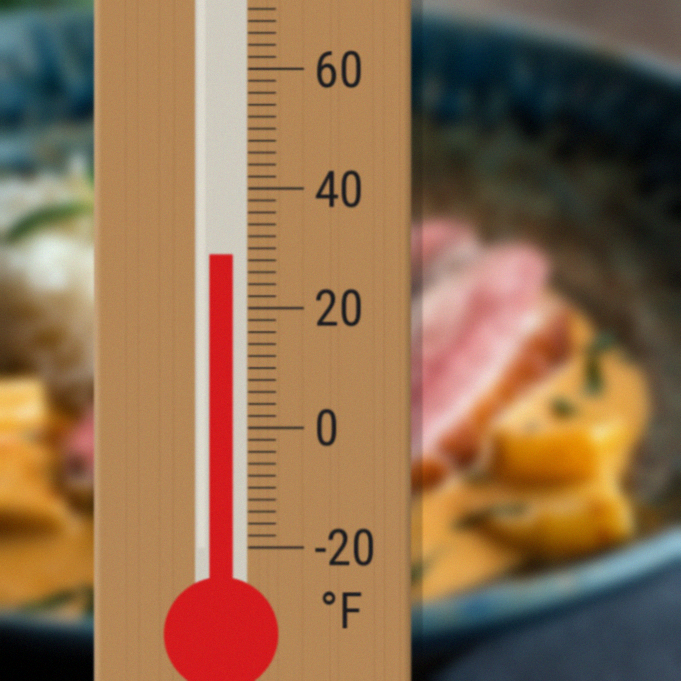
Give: 29 °F
